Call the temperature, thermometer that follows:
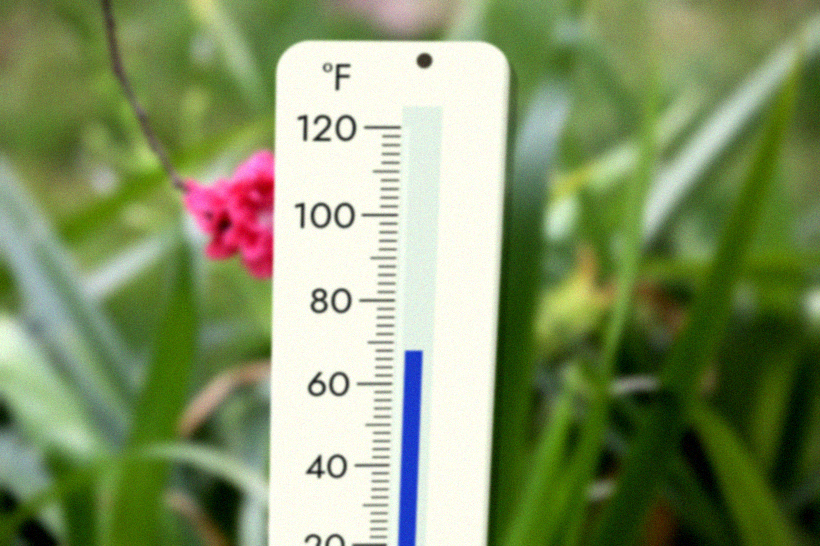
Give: 68 °F
